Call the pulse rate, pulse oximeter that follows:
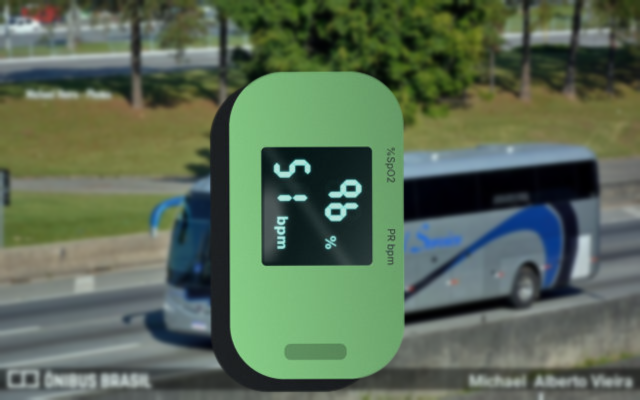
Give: 51 bpm
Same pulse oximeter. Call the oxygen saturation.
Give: 96 %
